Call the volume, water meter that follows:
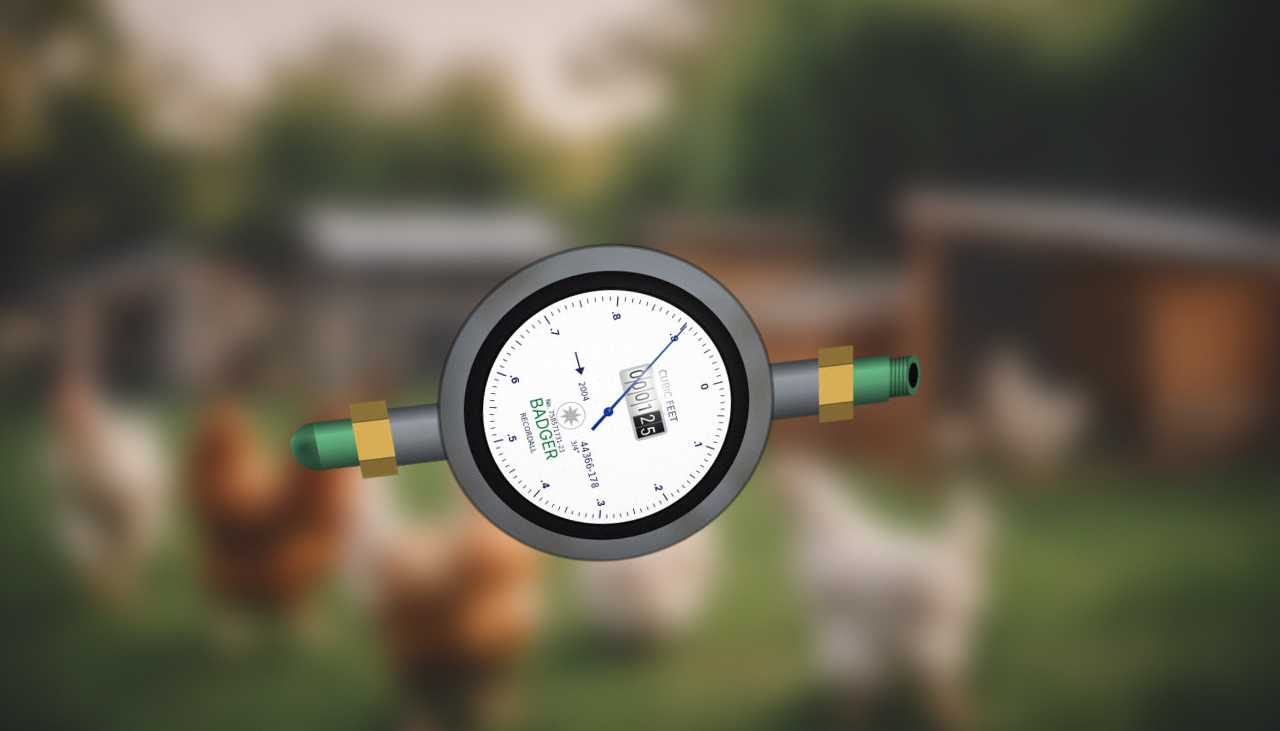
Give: 124.90 ft³
